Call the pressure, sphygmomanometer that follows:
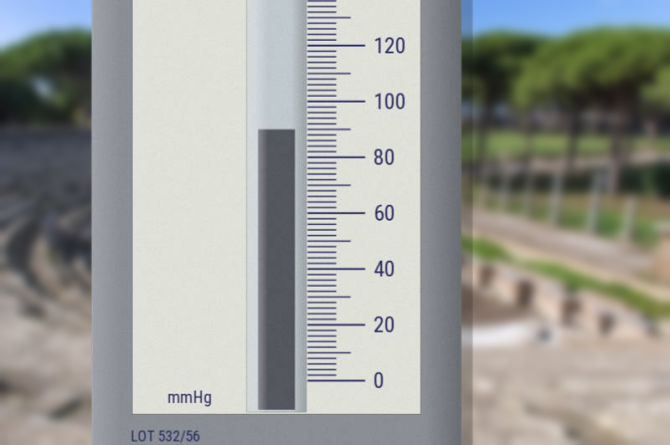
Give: 90 mmHg
